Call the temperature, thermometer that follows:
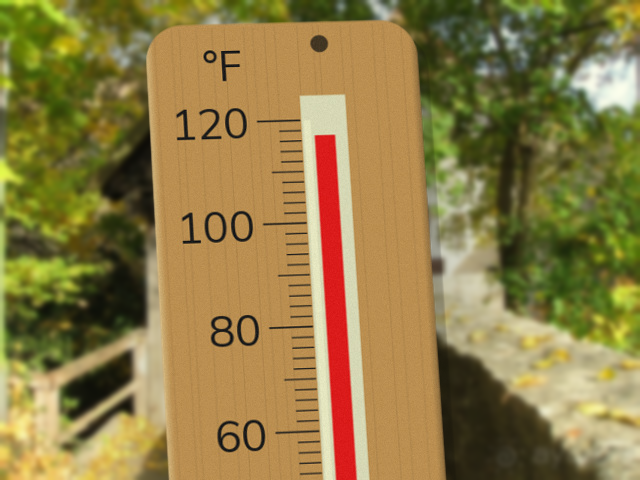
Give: 117 °F
